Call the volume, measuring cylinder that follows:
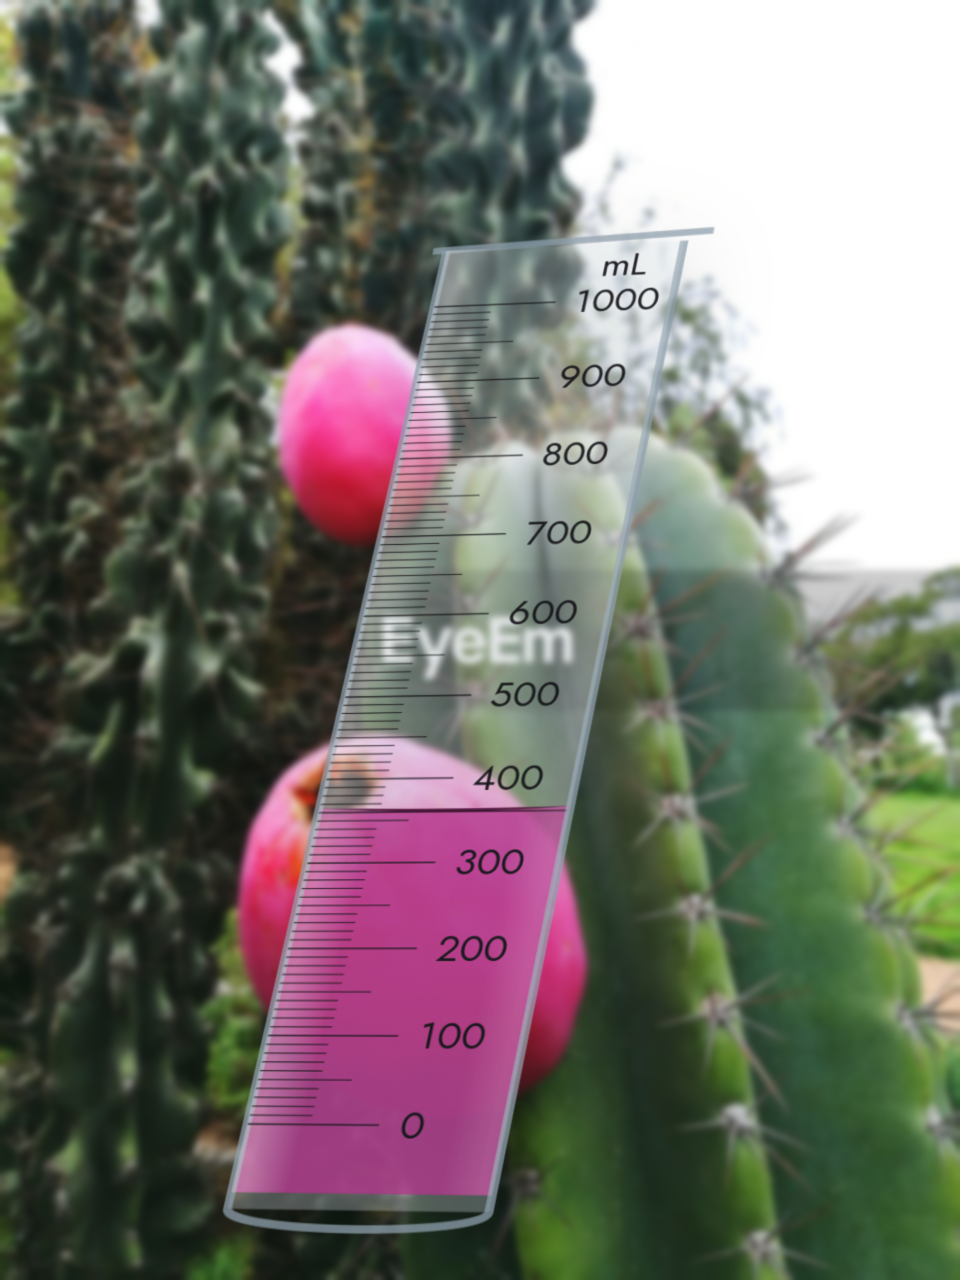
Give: 360 mL
